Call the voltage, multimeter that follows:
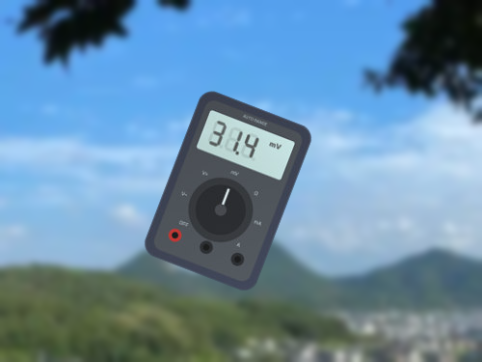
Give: 31.4 mV
